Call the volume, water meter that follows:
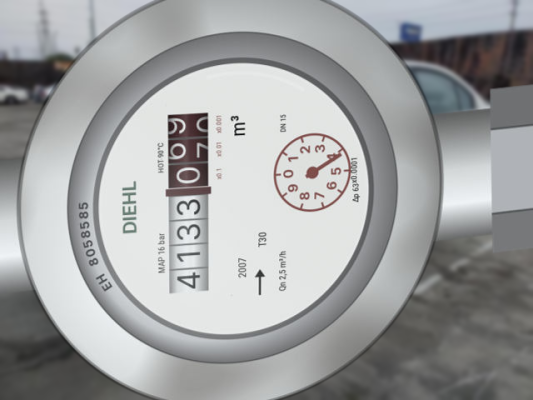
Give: 4133.0694 m³
